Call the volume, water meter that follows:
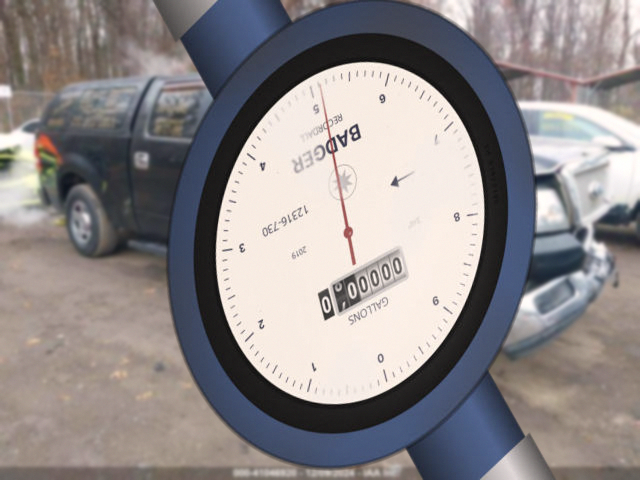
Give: 75.1 gal
